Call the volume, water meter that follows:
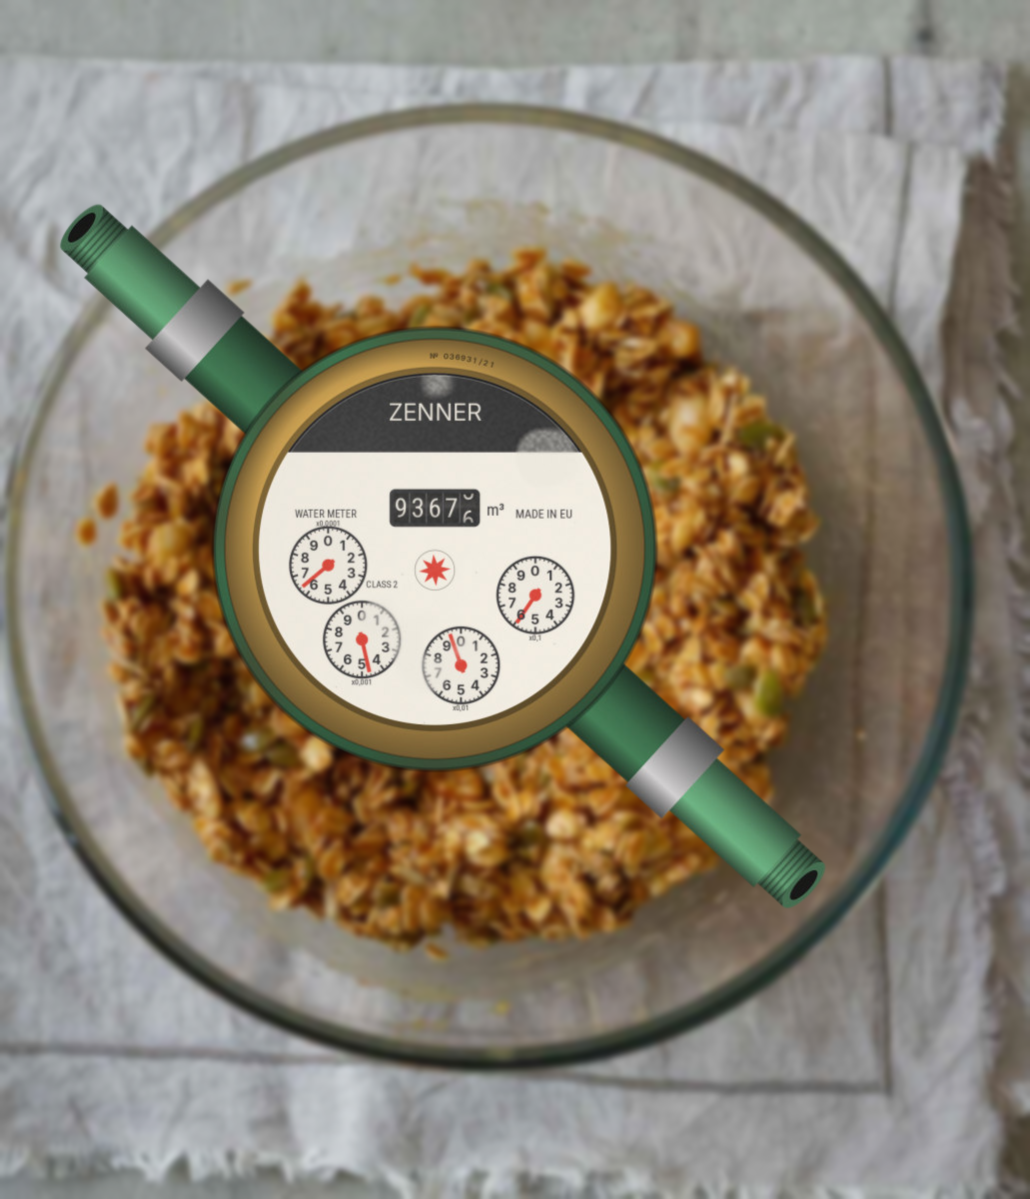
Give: 93675.5946 m³
